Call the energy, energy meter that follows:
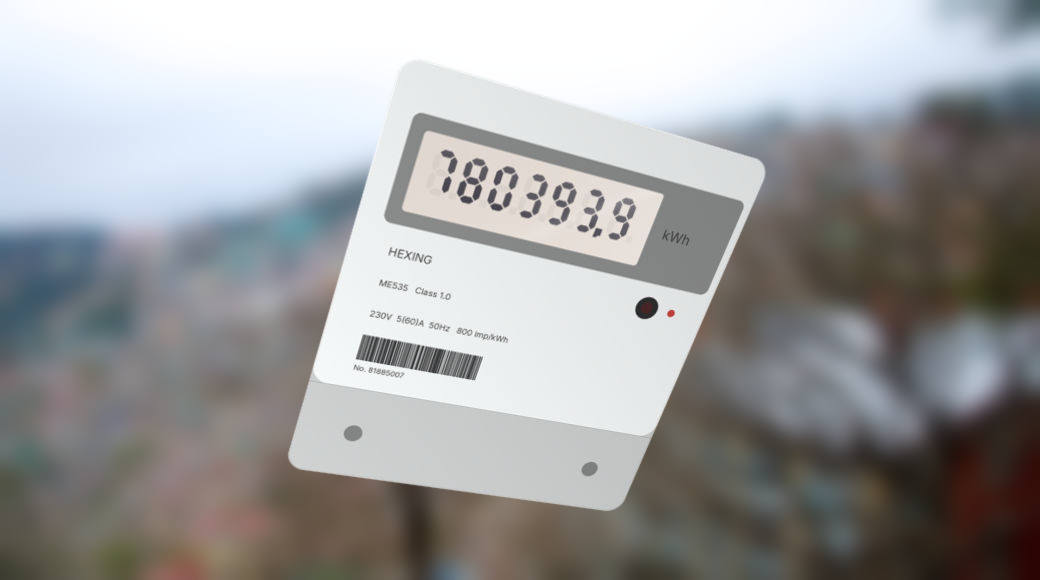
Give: 780393.9 kWh
